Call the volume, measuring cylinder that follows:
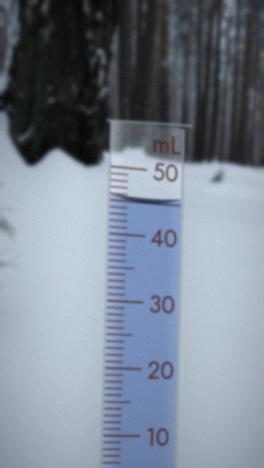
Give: 45 mL
